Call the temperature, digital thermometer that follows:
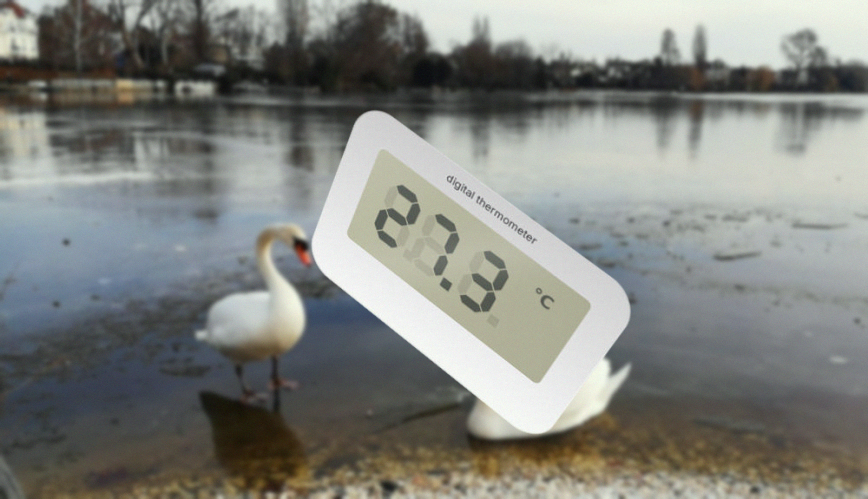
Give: 27.3 °C
